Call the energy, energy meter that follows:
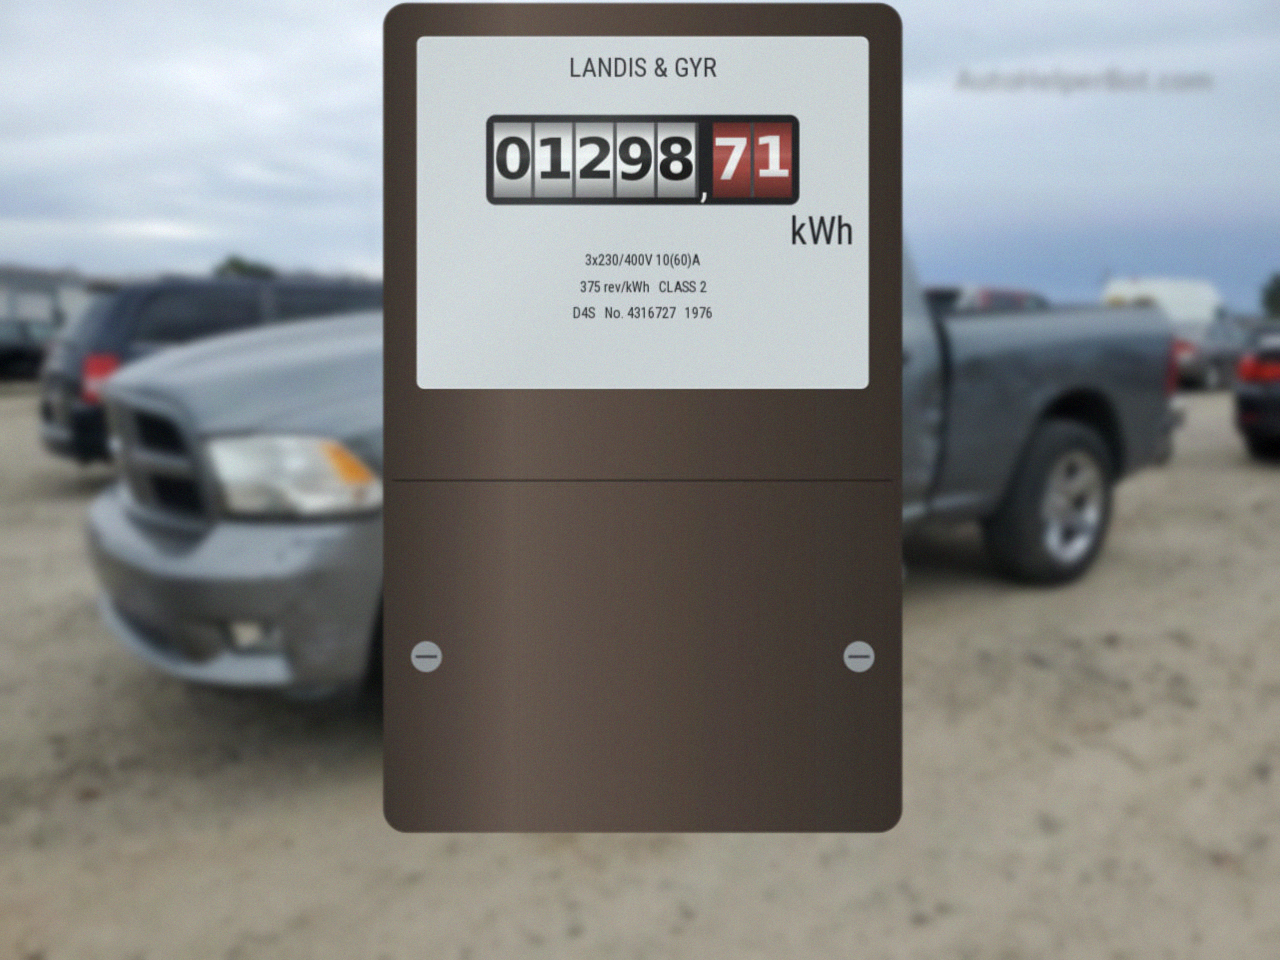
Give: 1298.71 kWh
